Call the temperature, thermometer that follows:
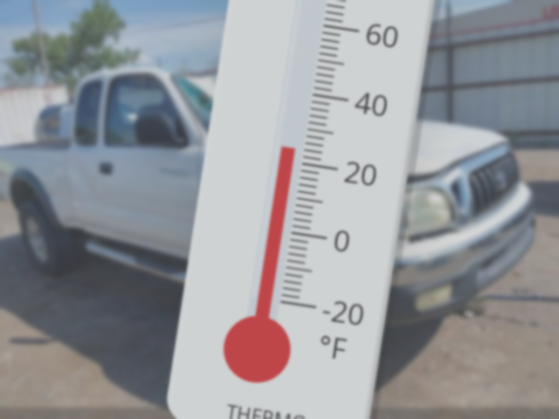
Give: 24 °F
